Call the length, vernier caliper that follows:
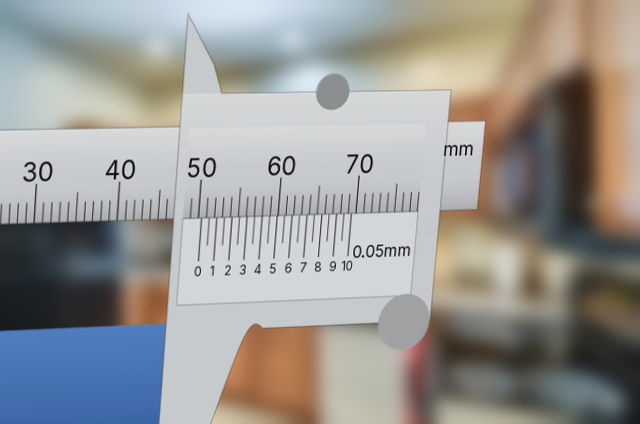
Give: 50.4 mm
